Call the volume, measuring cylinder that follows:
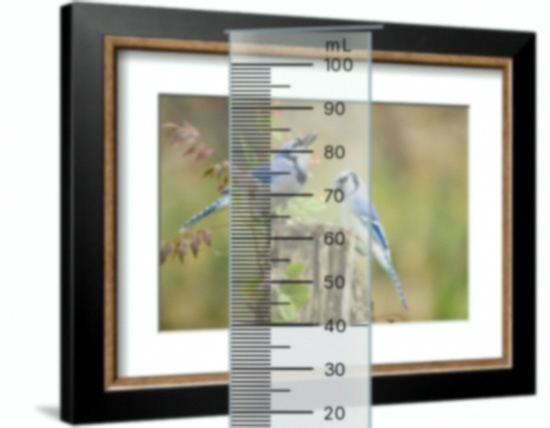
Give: 40 mL
